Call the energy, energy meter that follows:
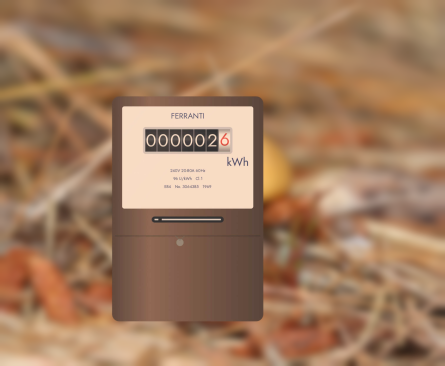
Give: 2.6 kWh
